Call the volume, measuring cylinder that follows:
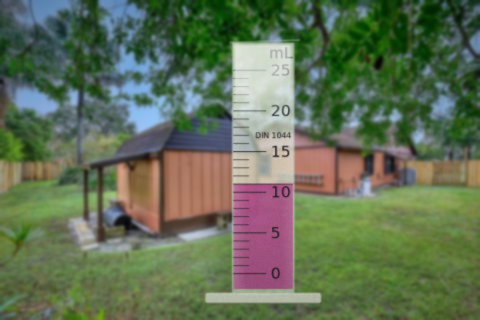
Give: 11 mL
